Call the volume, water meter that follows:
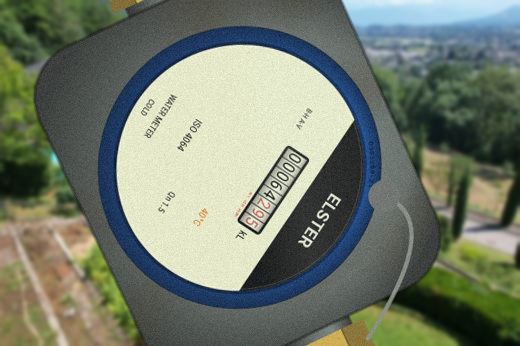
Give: 64.295 kL
